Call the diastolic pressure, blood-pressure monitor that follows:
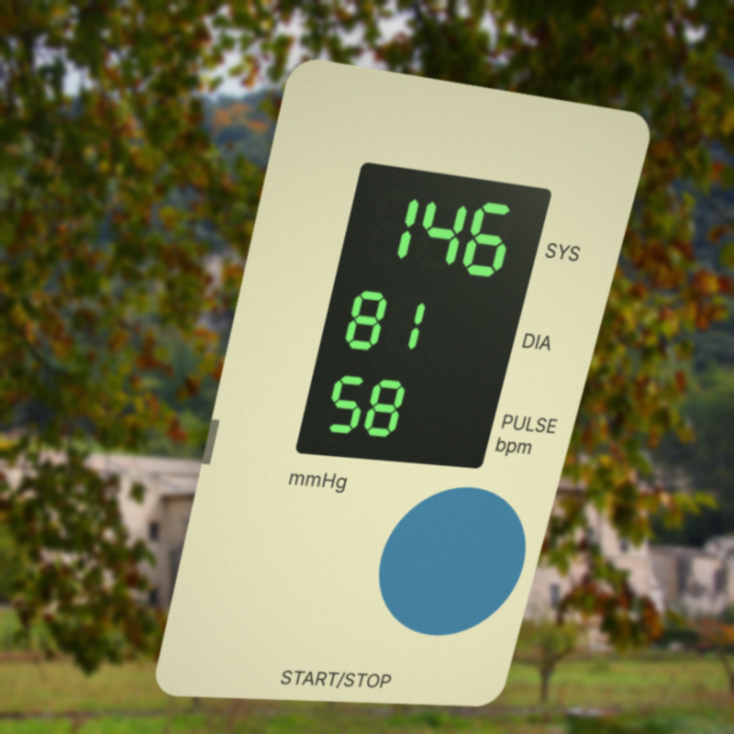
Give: 81 mmHg
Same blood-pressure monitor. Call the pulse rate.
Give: 58 bpm
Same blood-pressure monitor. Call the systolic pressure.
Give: 146 mmHg
